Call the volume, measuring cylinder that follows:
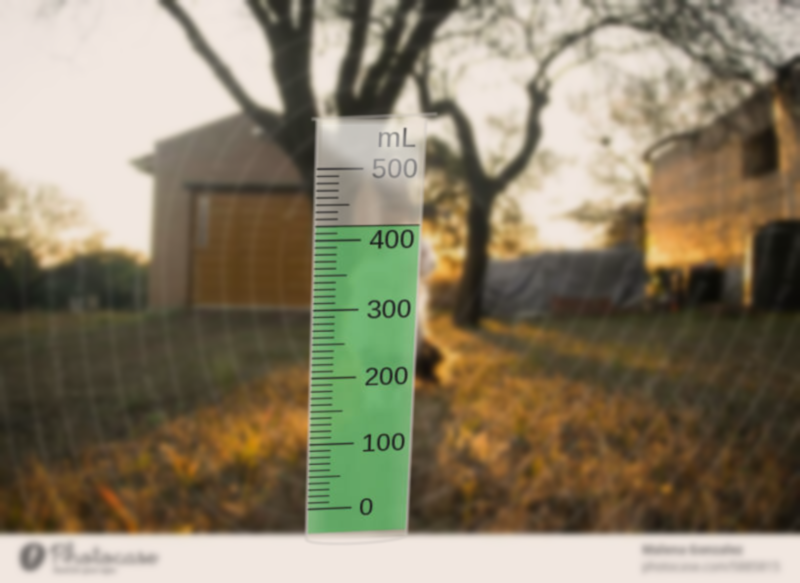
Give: 420 mL
